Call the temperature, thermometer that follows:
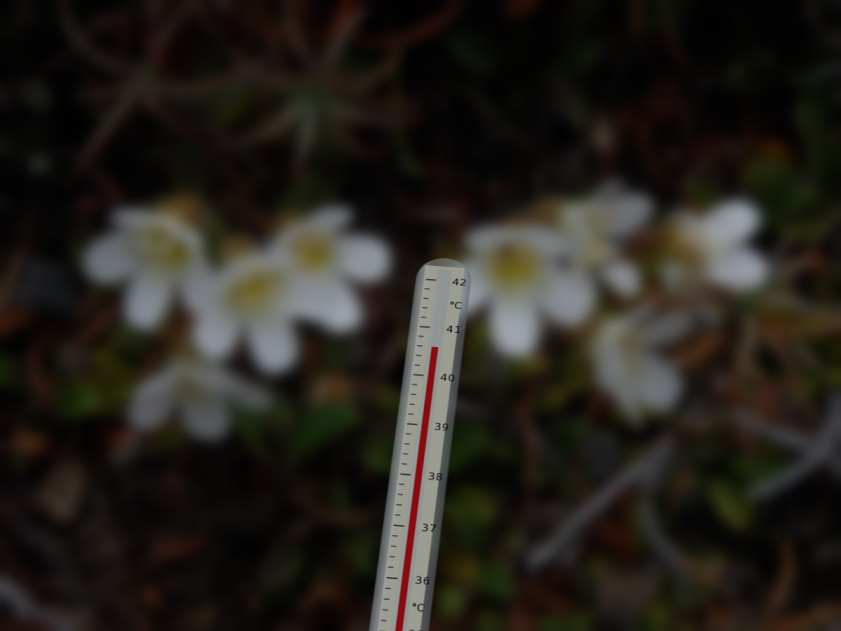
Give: 40.6 °C
